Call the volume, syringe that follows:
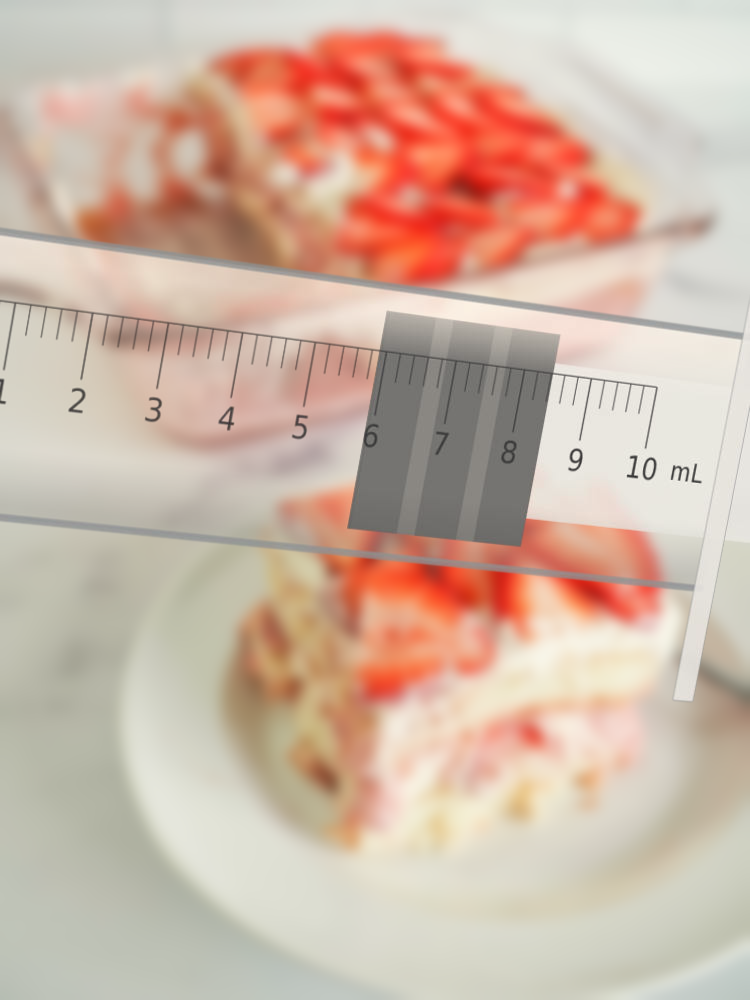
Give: 5.9 mL
